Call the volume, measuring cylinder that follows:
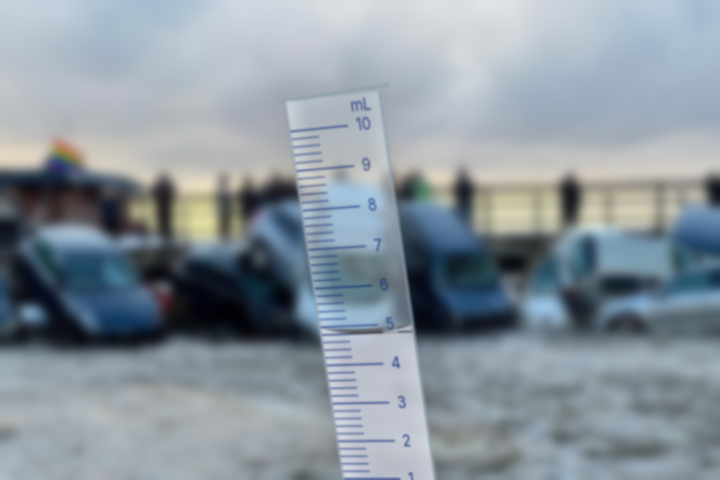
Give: 4.8 mL
